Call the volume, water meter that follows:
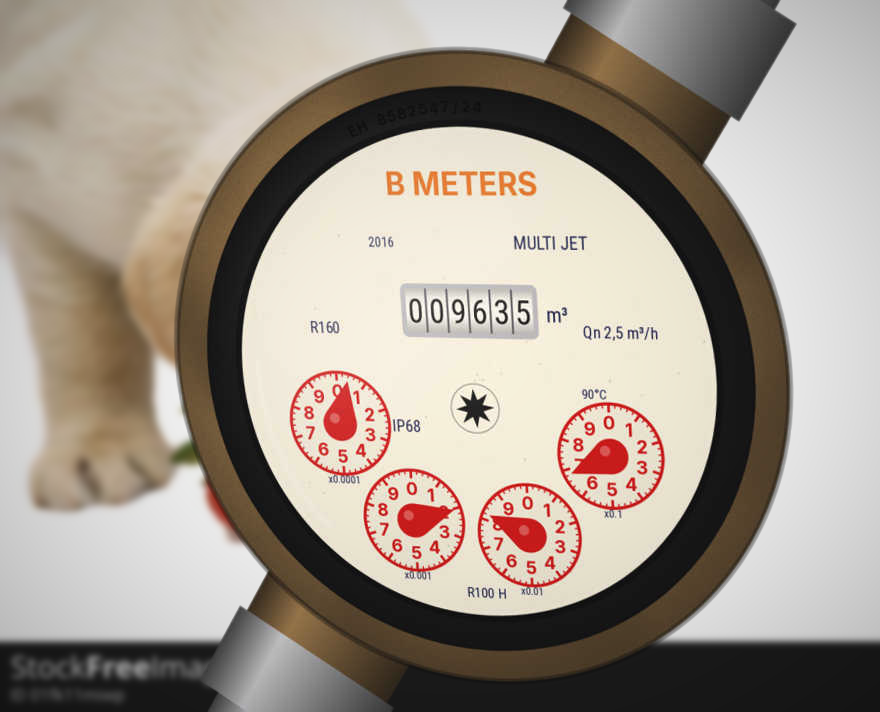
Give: 9635.6820 m³
